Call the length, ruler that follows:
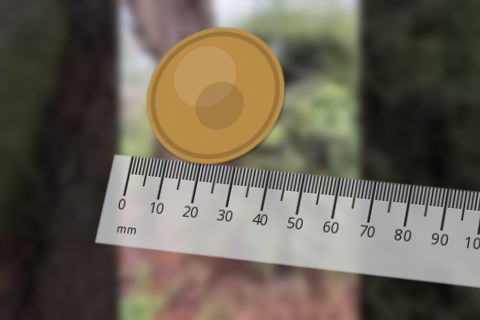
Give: 40 mm
